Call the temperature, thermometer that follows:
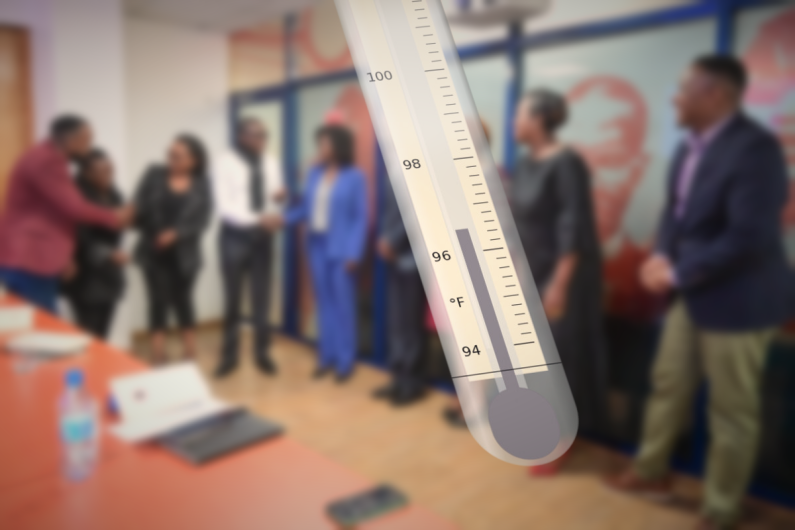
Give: 96.5 °F
